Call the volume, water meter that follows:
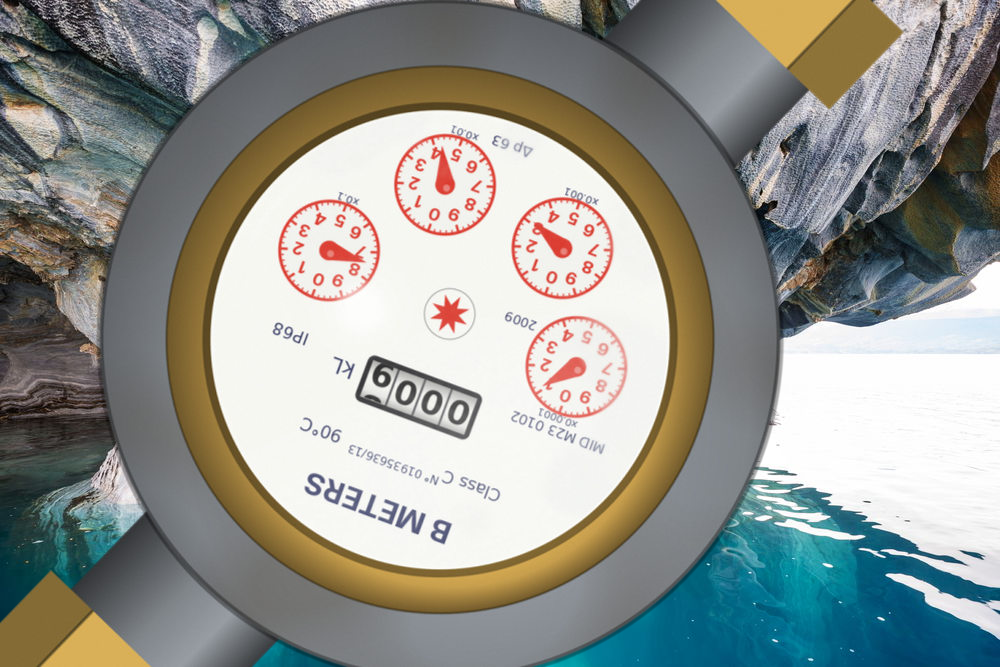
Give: 8.7431 kL
